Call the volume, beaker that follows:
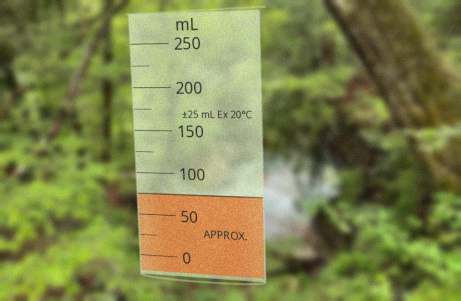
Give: 75 mL
